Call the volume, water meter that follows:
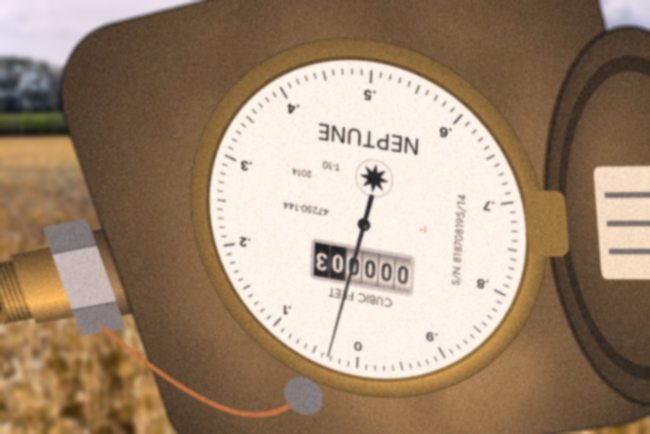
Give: 3.03 ft³
